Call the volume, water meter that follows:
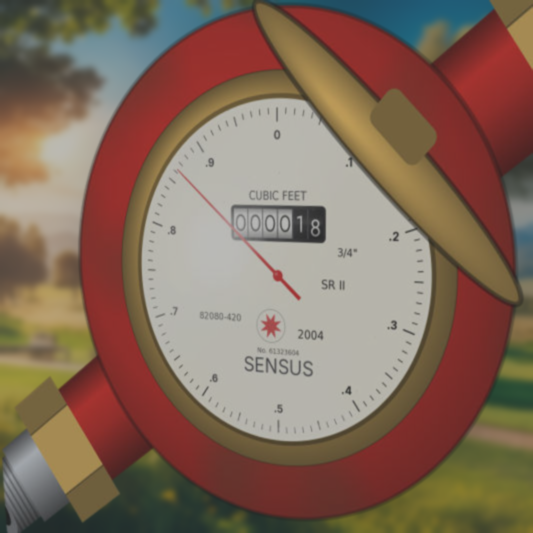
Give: 17.86 ft³
